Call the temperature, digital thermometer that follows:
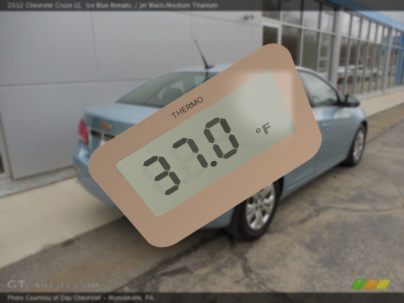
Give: 37.0 °F
